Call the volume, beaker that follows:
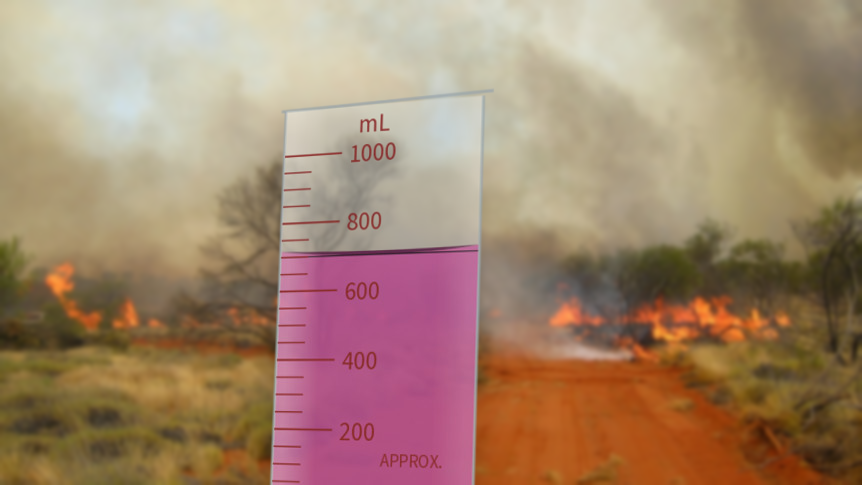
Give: 700 mL
